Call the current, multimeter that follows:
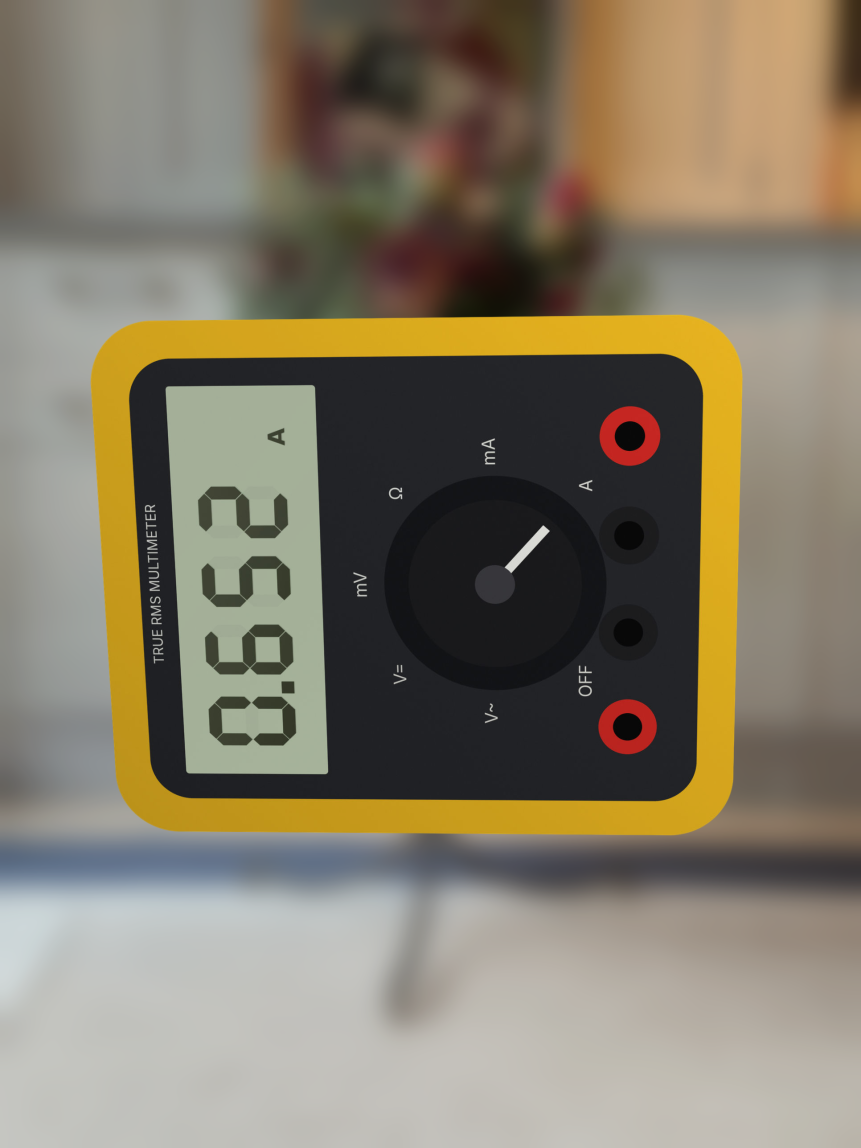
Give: 0.652 A
